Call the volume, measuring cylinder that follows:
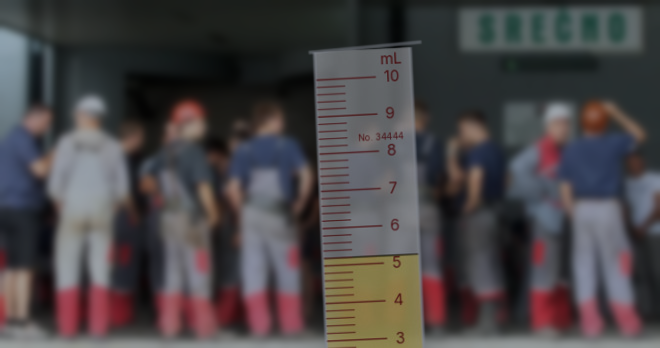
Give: 5.2 mL
